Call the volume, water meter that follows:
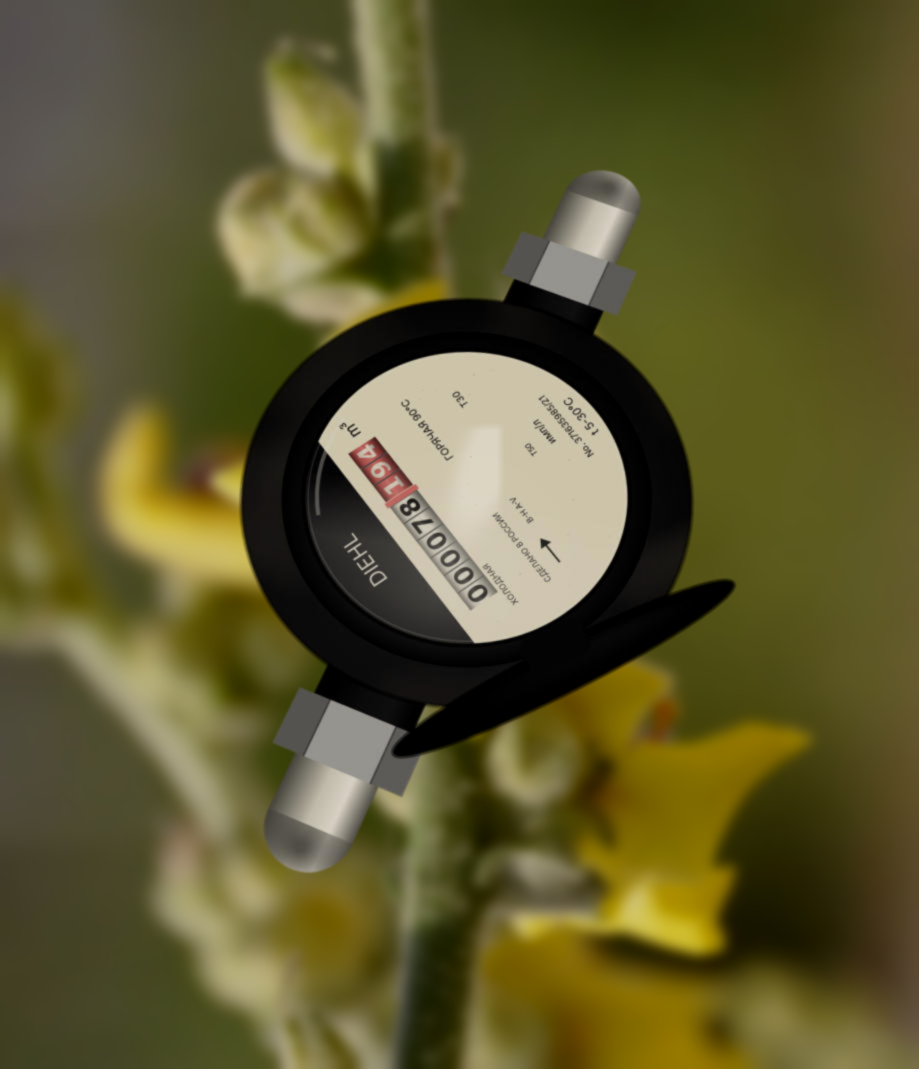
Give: 78.194 m³
